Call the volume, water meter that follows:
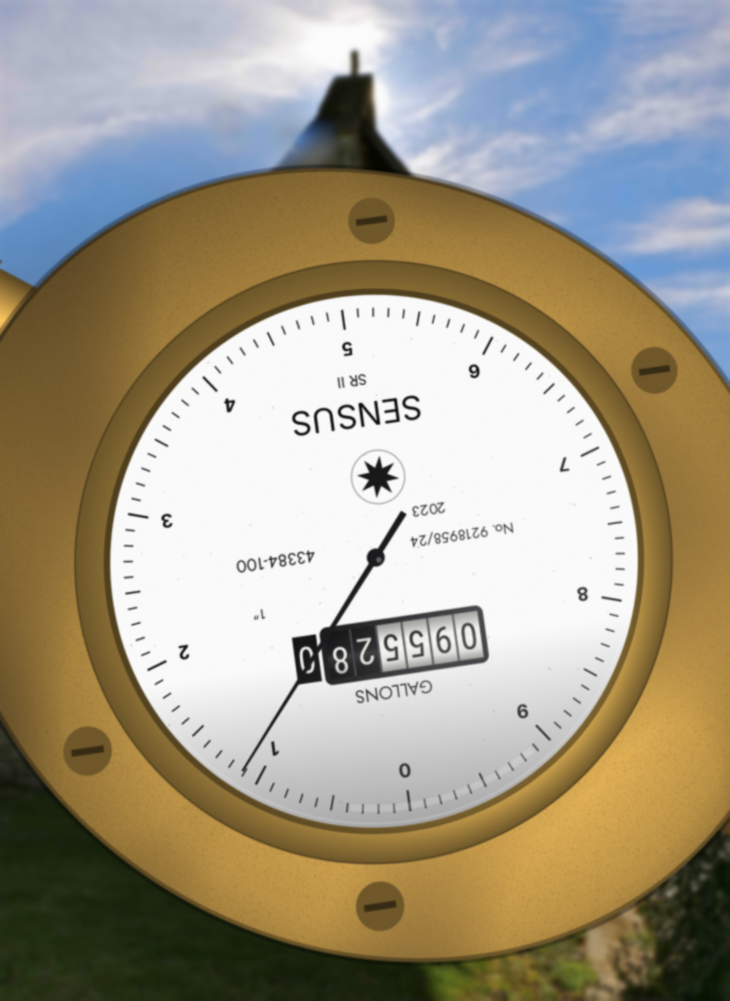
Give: 955281.1 gal
